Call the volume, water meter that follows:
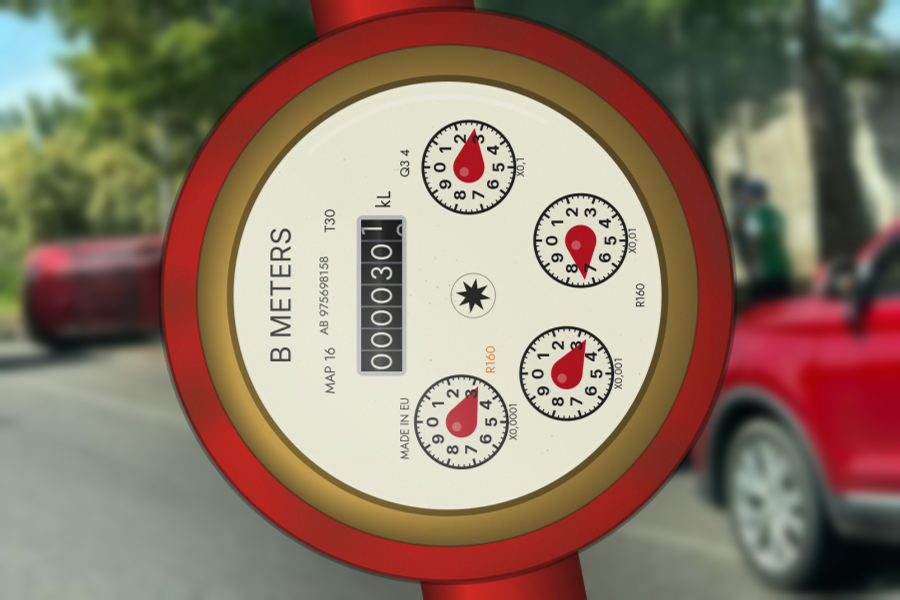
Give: 301.2733 kL
